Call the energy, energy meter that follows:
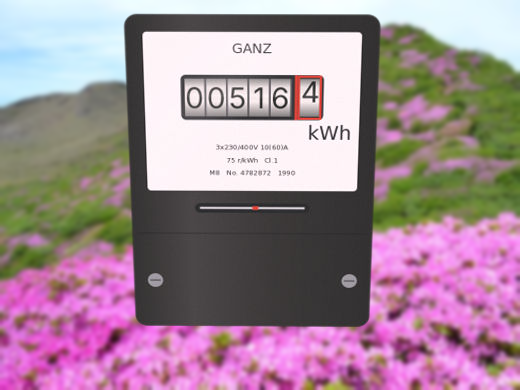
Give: 516.4 kWh
